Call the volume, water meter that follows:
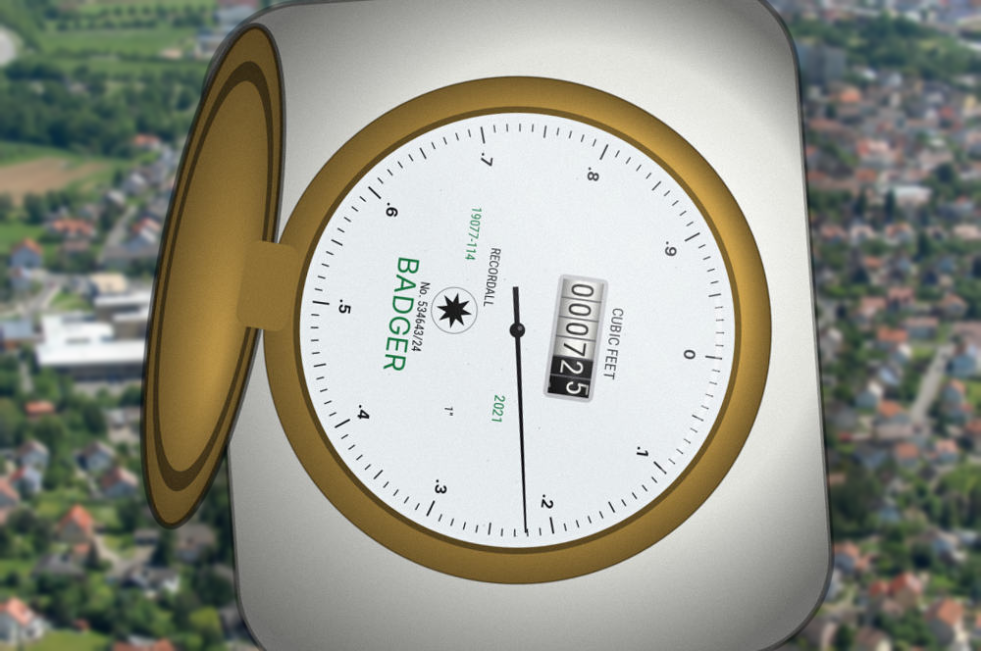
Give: 725.22 ft³
